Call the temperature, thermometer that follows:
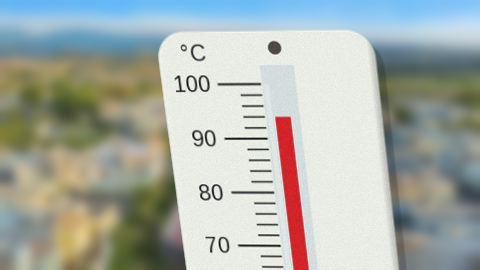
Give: 94 °C
